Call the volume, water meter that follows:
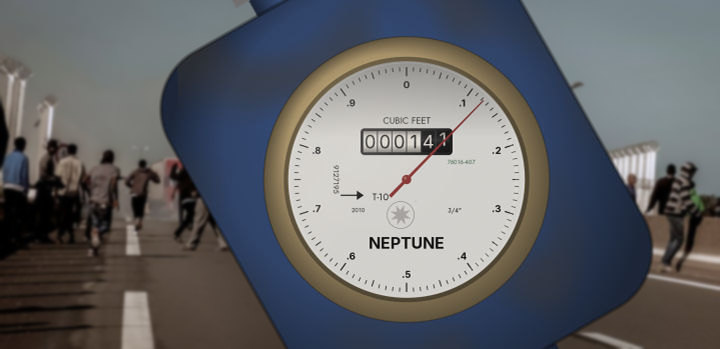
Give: 141.12 ft³
